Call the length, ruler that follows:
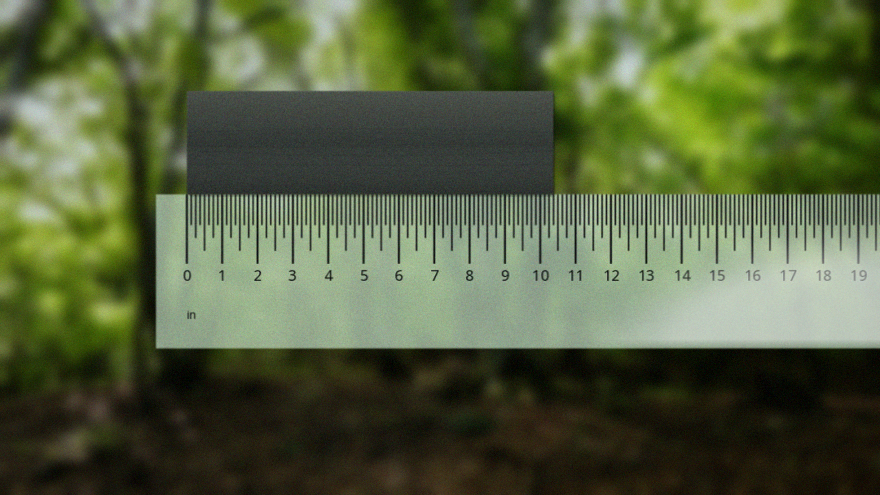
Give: 10.375 in
